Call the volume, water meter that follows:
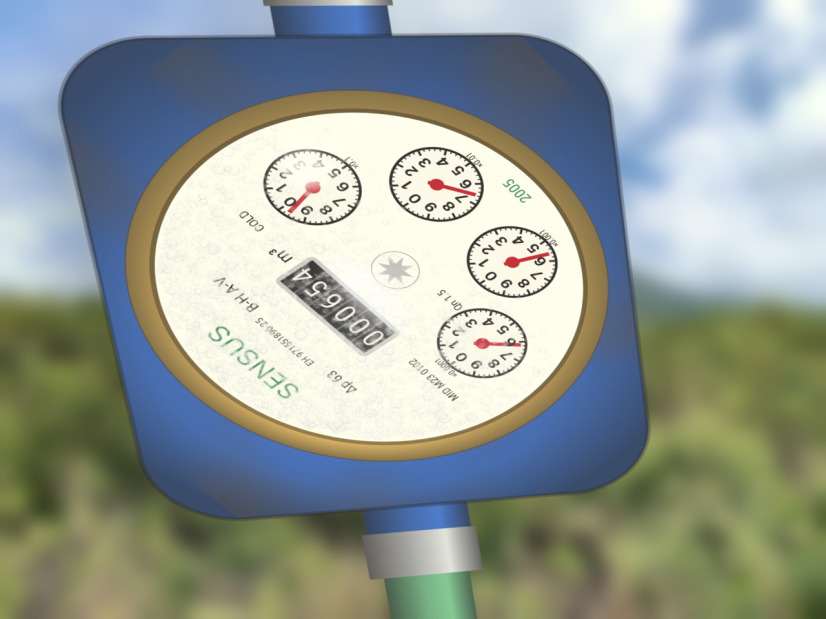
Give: 653.9656 m³
